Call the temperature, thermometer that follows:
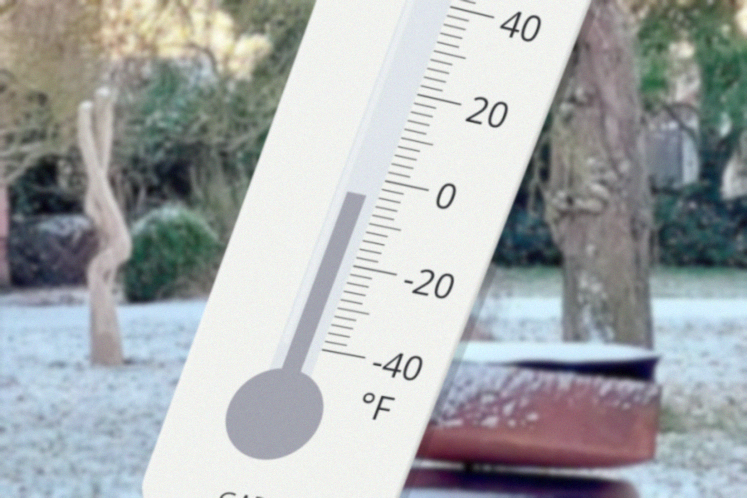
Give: -4 °F
